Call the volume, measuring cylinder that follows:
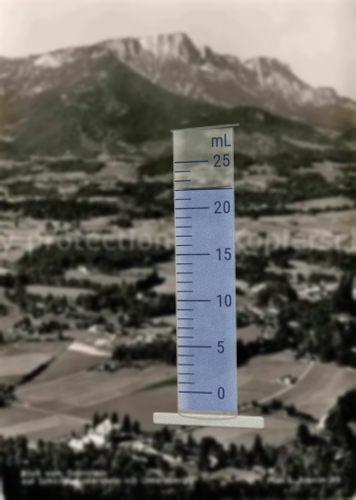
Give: 22 mL
